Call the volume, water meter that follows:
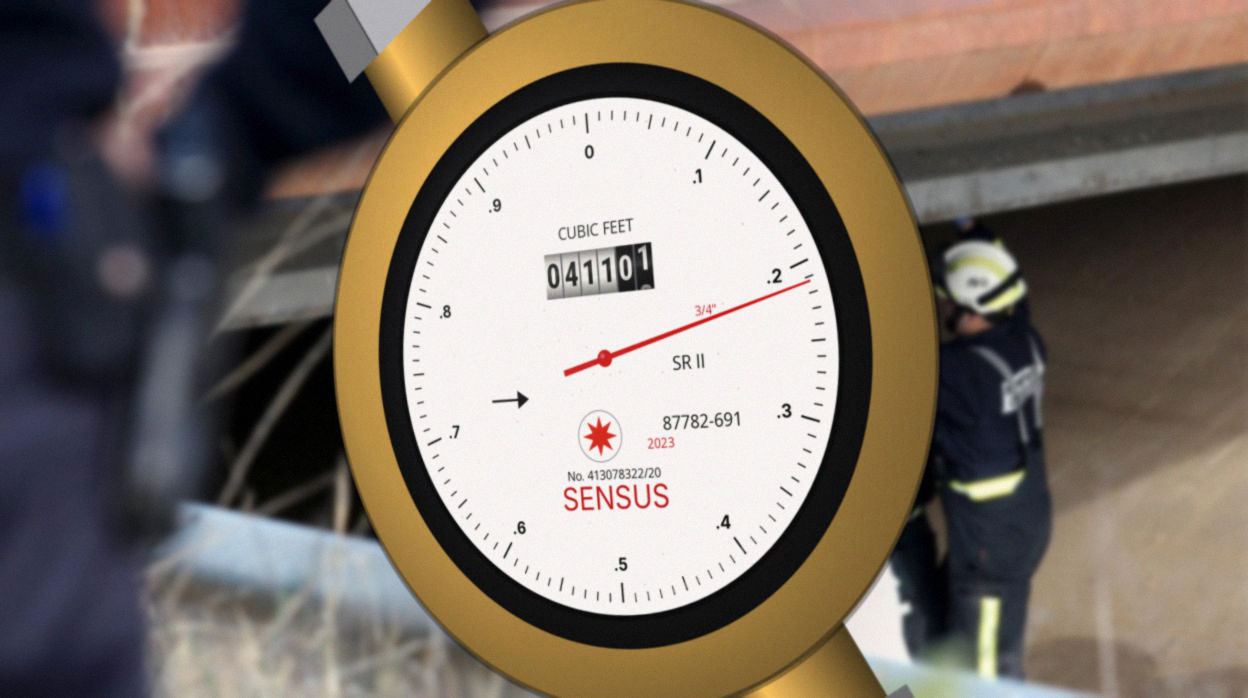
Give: 41101.21 ft³
